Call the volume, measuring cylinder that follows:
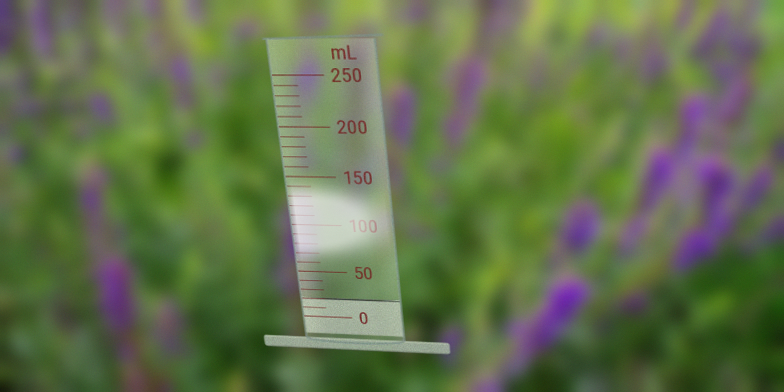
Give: 20 mL
